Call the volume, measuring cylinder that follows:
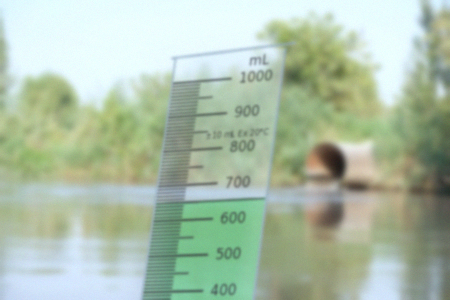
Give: 650 mL
